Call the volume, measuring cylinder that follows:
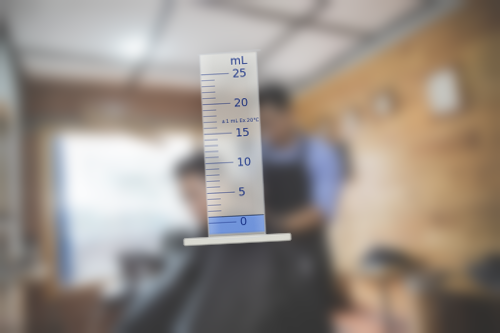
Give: 1 mL
